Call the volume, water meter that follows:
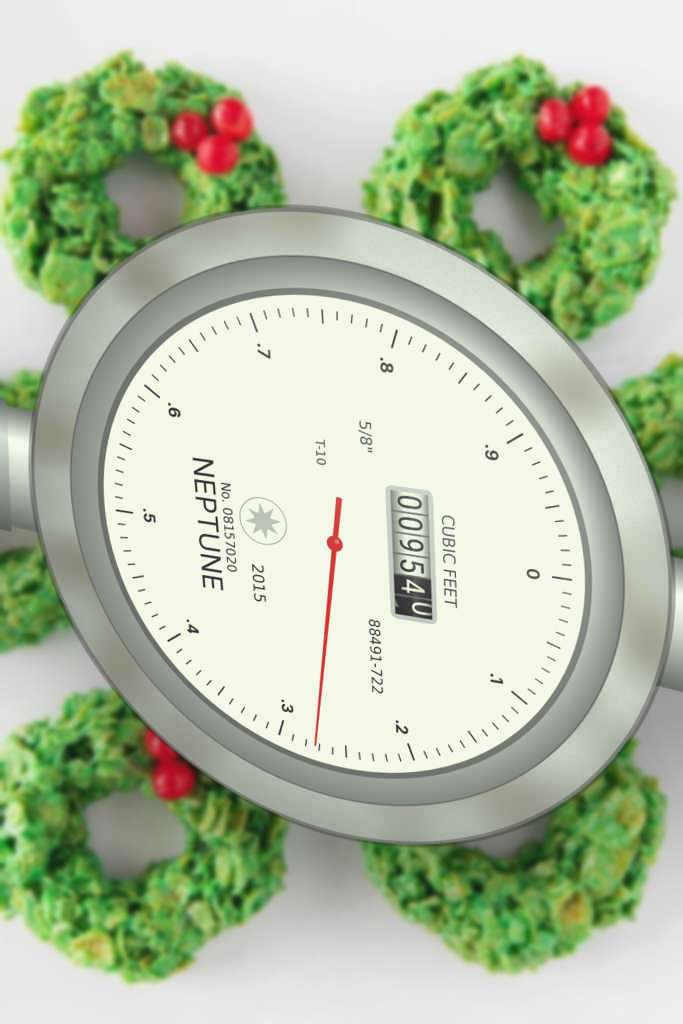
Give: 9540.27 ft³
